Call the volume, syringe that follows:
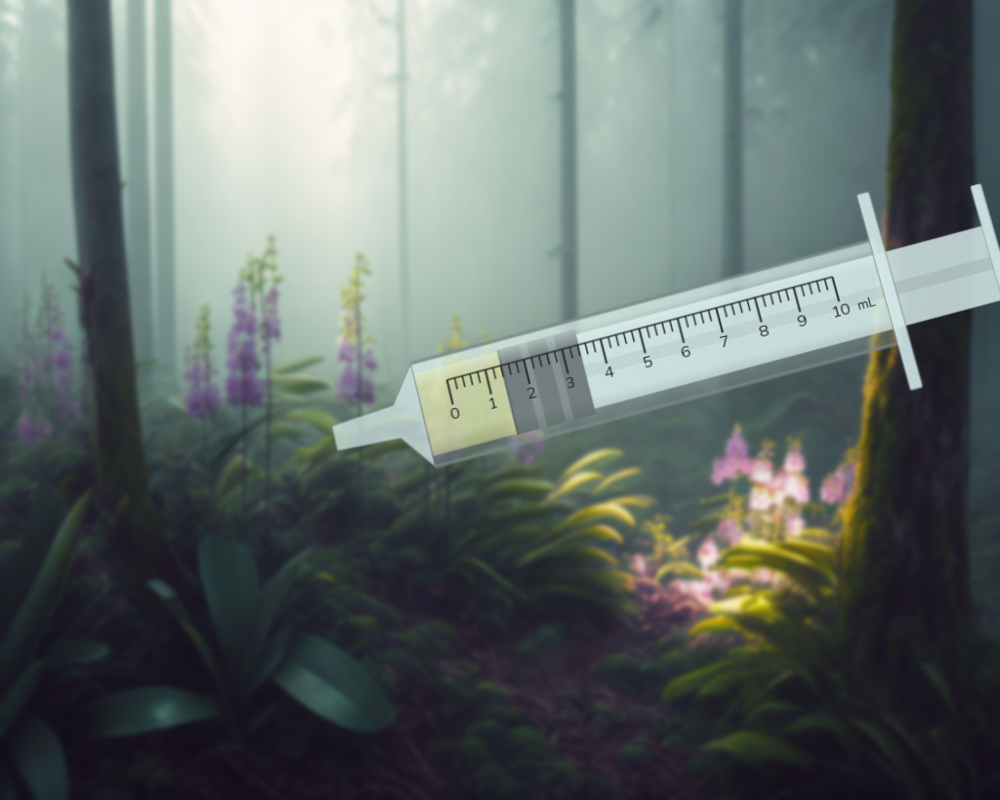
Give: 1.4 mL
